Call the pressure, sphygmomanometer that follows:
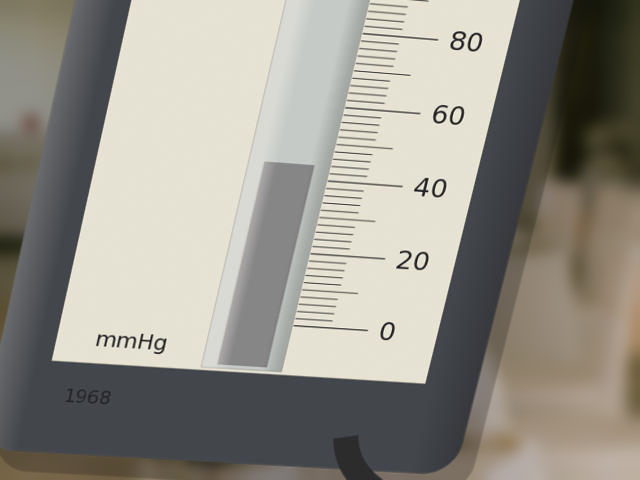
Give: 44 mmHg
